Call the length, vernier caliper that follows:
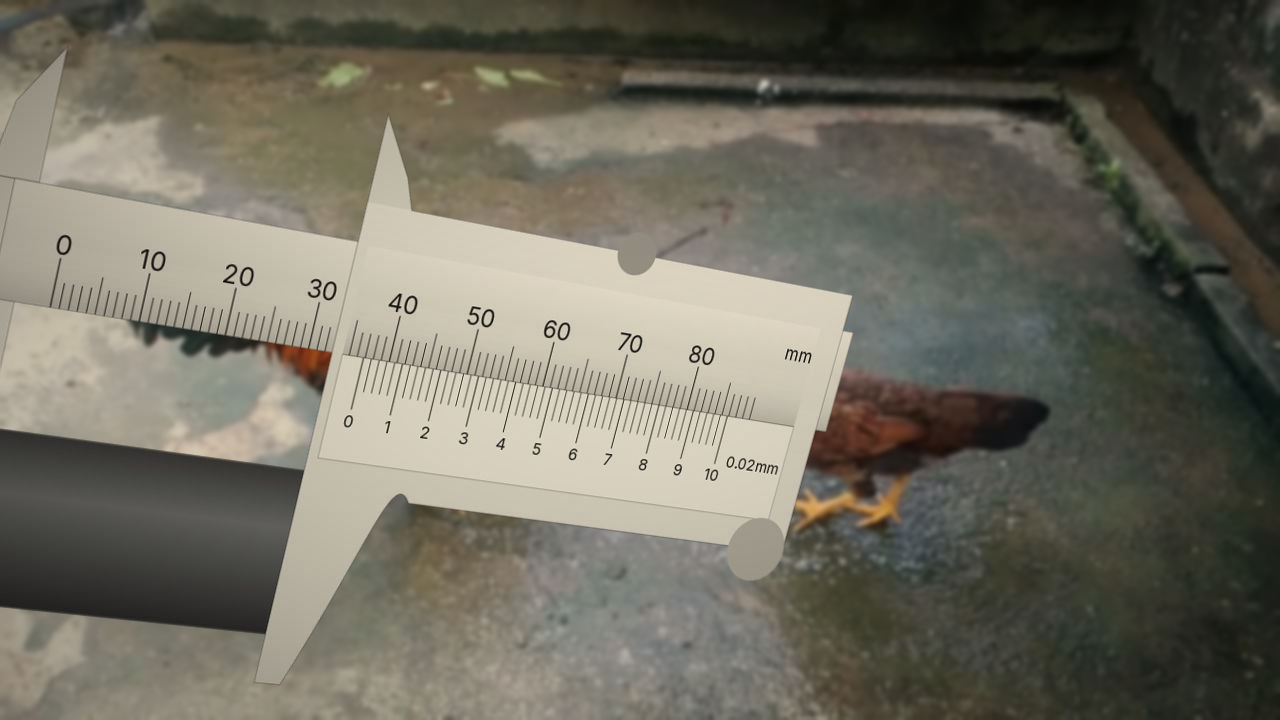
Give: 36.8 mm
